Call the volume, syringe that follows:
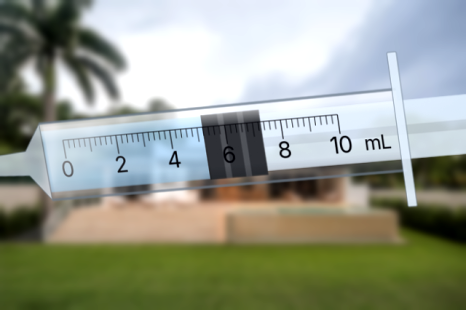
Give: 5.2 mL
